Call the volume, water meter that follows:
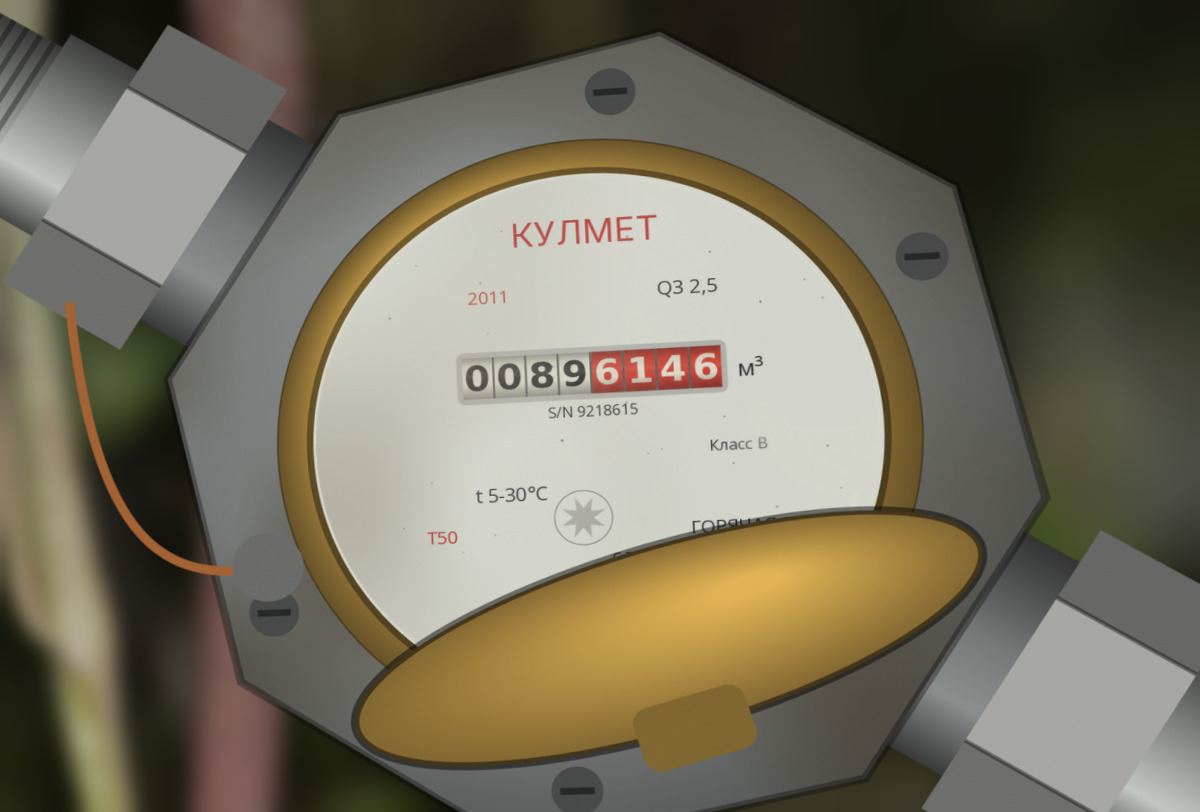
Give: 89.6146 m³
